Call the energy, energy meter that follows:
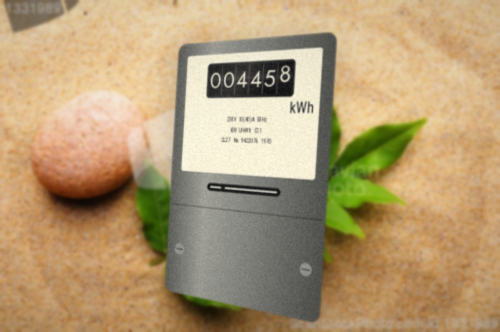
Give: 4458 kWh
